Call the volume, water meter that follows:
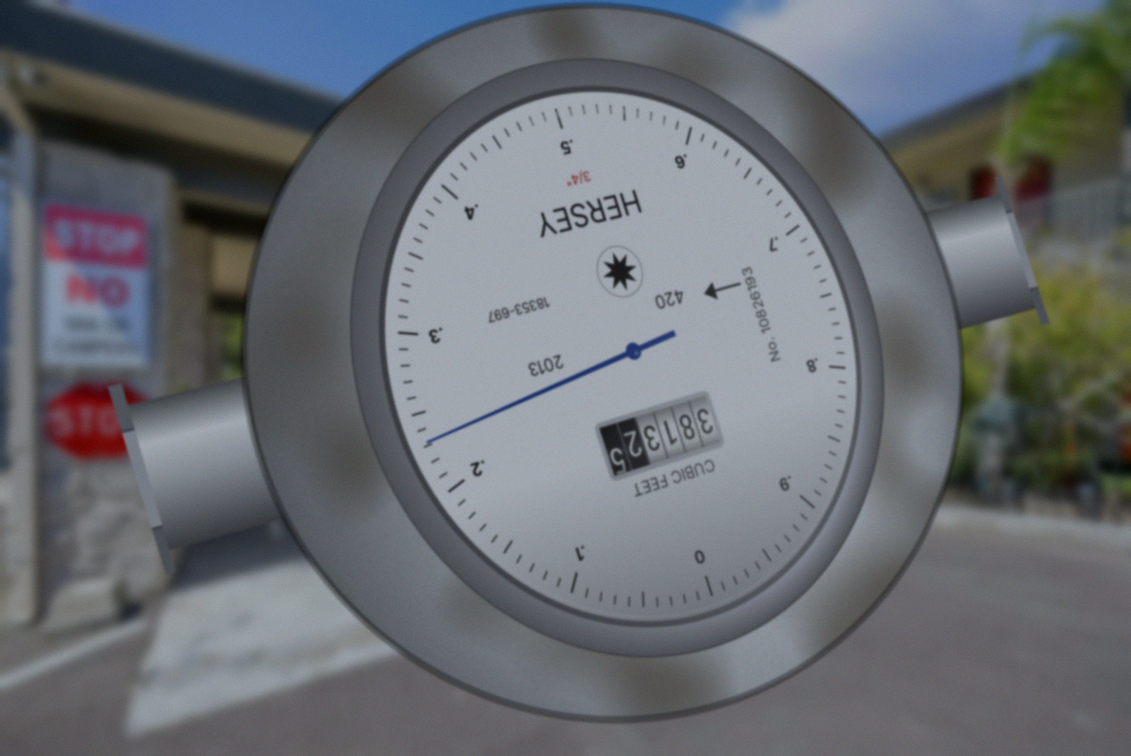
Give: 381325.23 ft³
